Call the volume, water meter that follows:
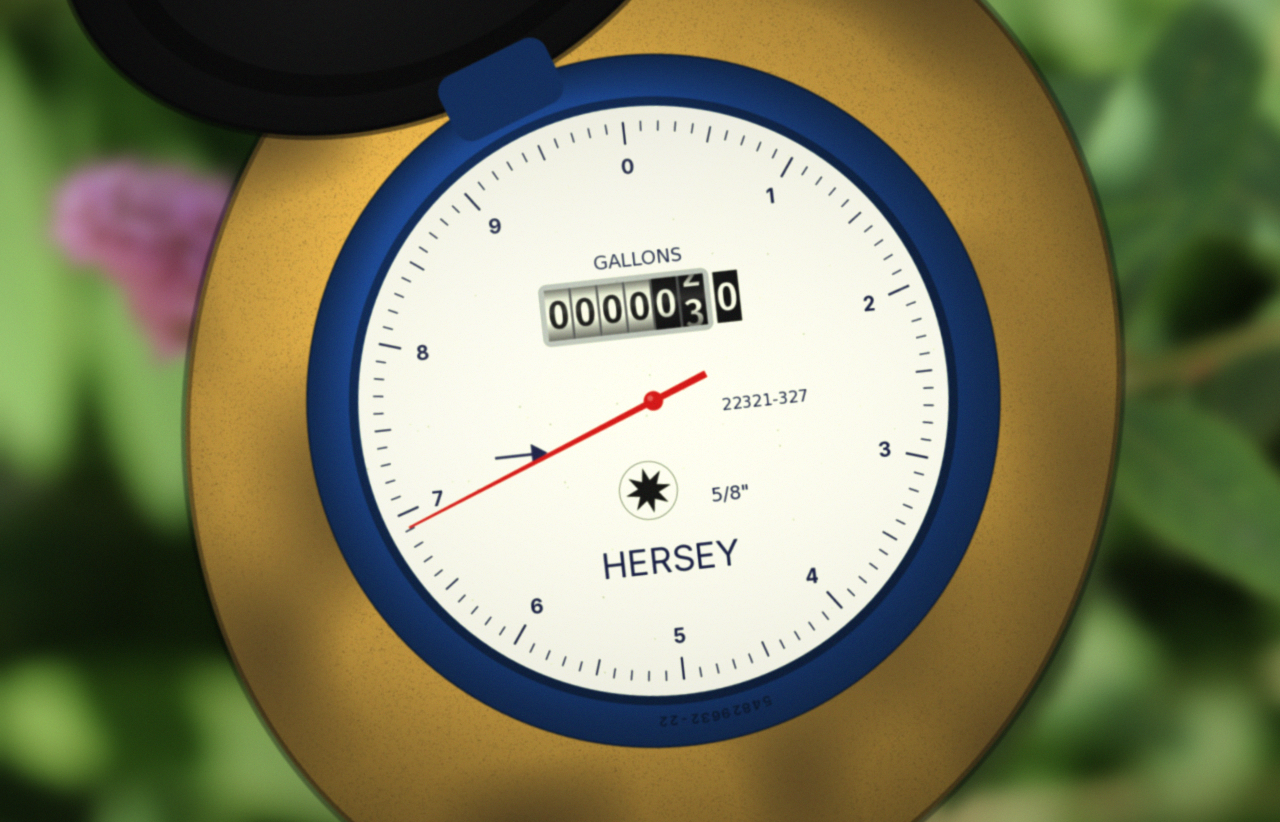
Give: 26.9 gal
